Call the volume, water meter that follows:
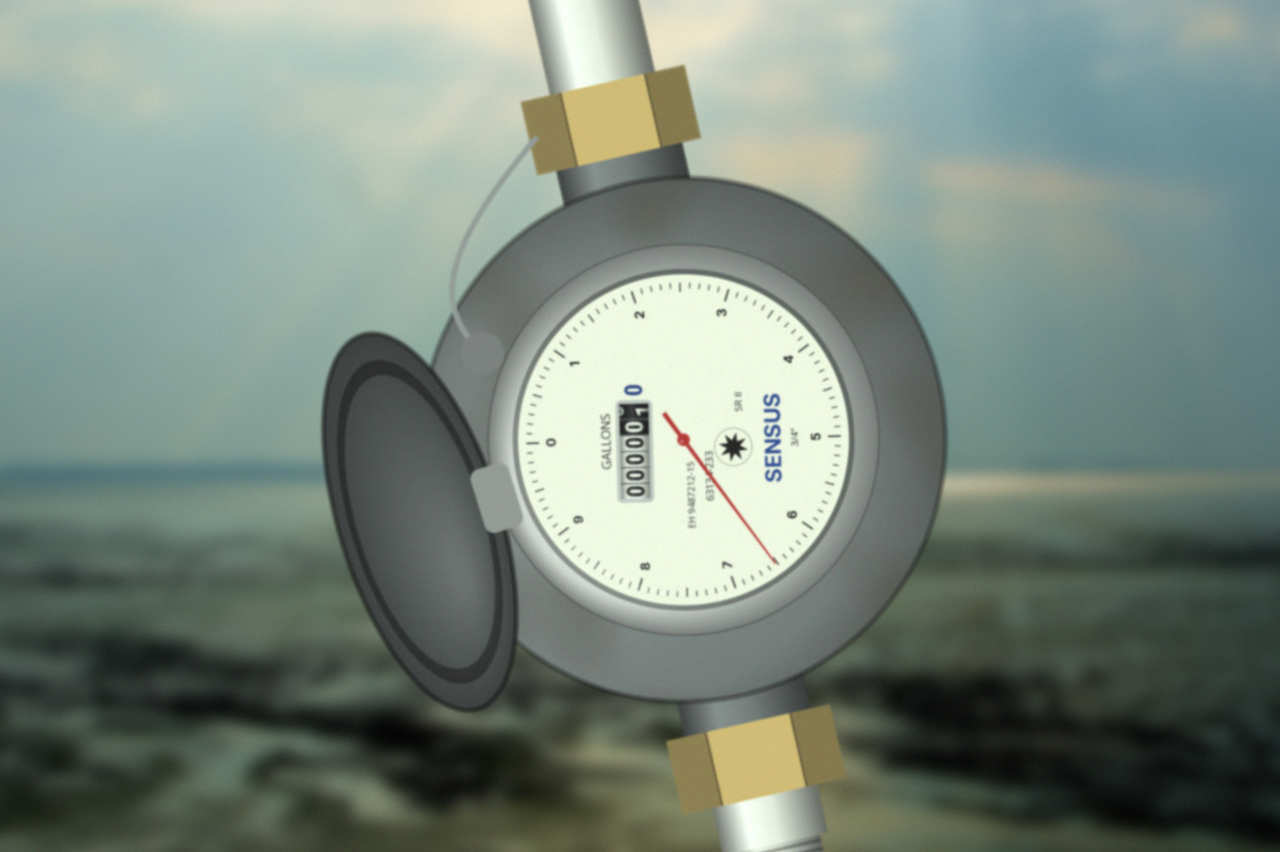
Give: 6.5 gal
